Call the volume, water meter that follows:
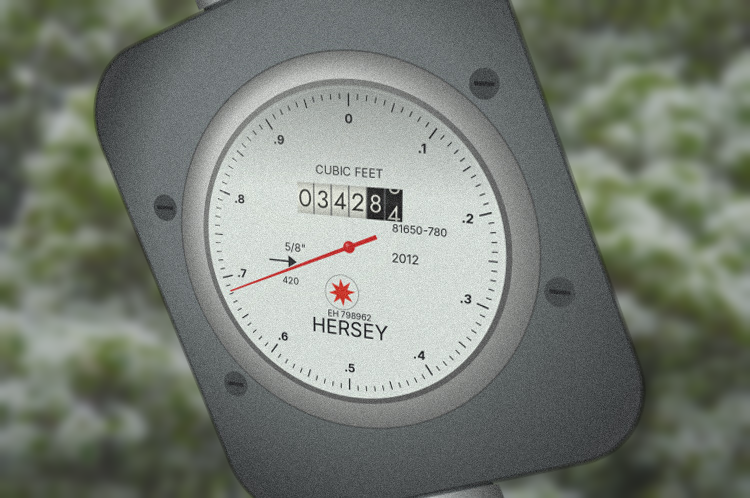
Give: 34283.68 ft³
